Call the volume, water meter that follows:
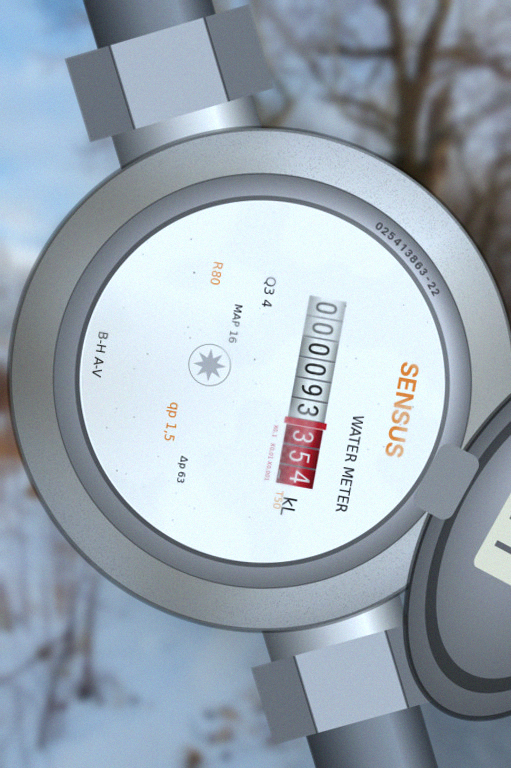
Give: 93.354 kL
